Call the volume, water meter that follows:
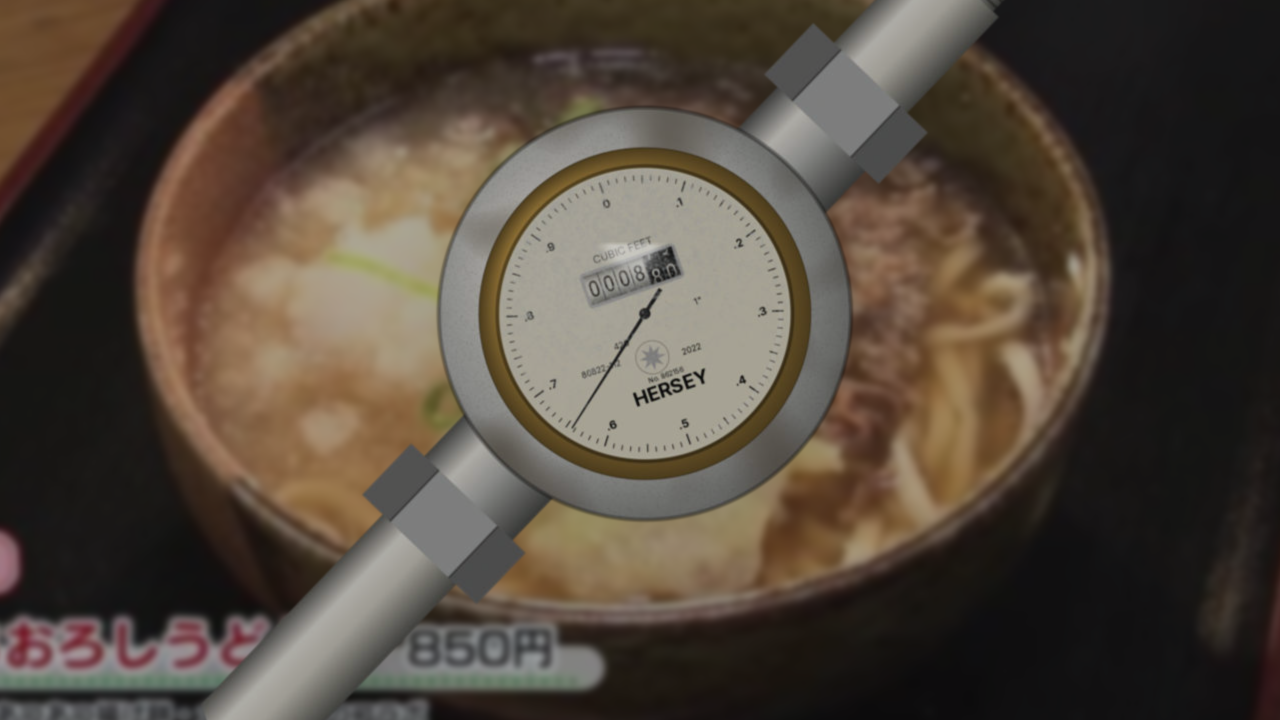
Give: 879.64 ft³
